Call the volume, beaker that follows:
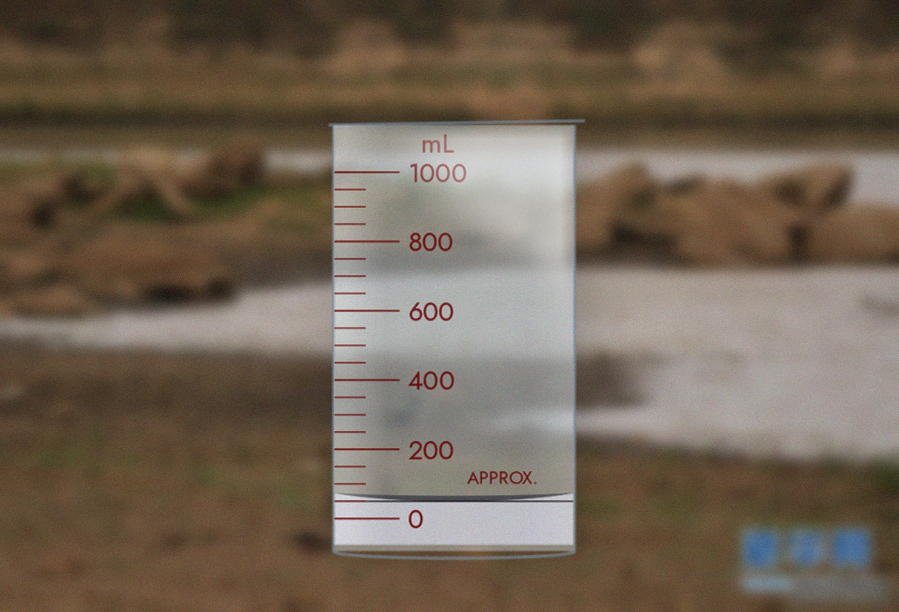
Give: 50 mL
